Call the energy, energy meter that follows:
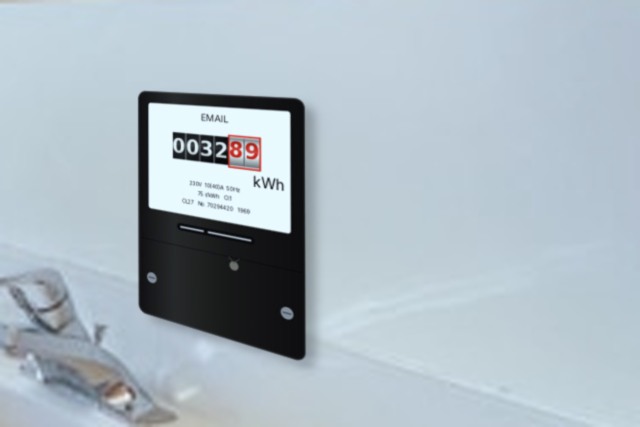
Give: 32.89 kWh
